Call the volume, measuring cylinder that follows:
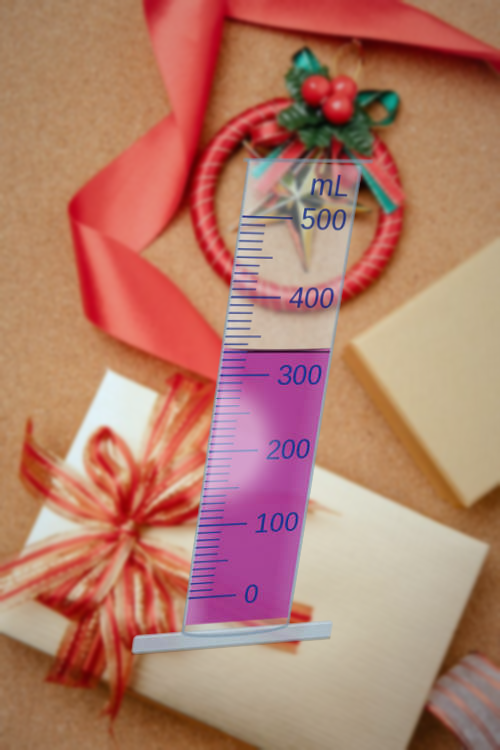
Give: 330 mL
